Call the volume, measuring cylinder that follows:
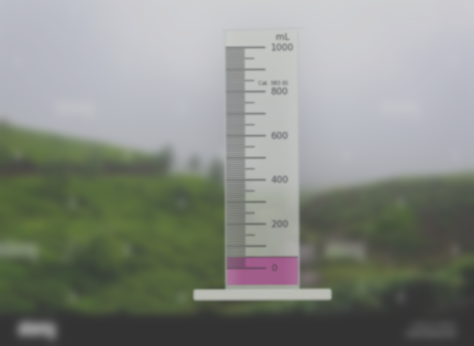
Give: 50 mL
